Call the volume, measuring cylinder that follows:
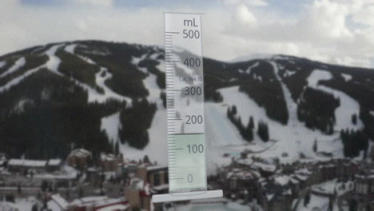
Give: 150 mL
